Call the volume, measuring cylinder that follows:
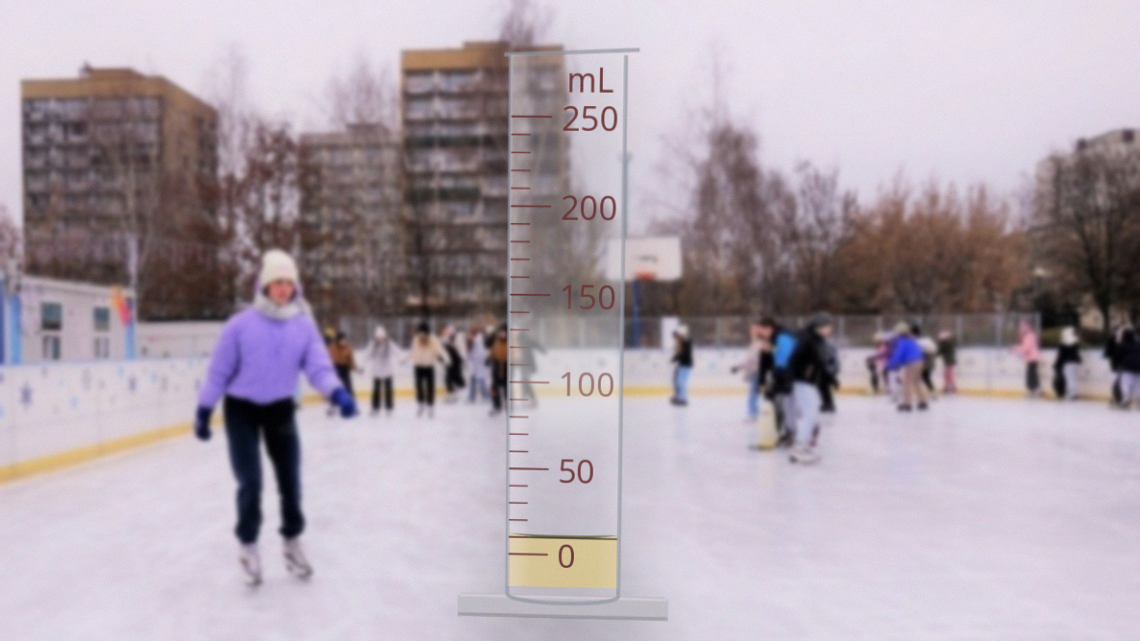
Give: 10 mL
